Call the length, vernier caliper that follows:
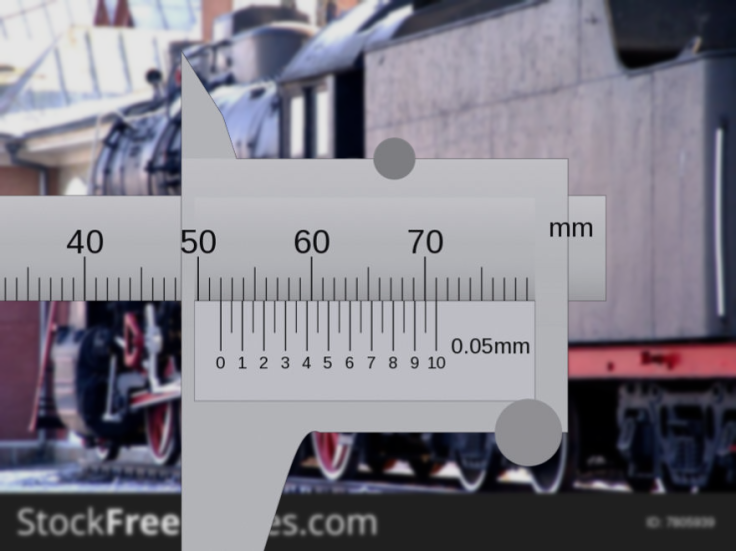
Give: 52.0 mm
